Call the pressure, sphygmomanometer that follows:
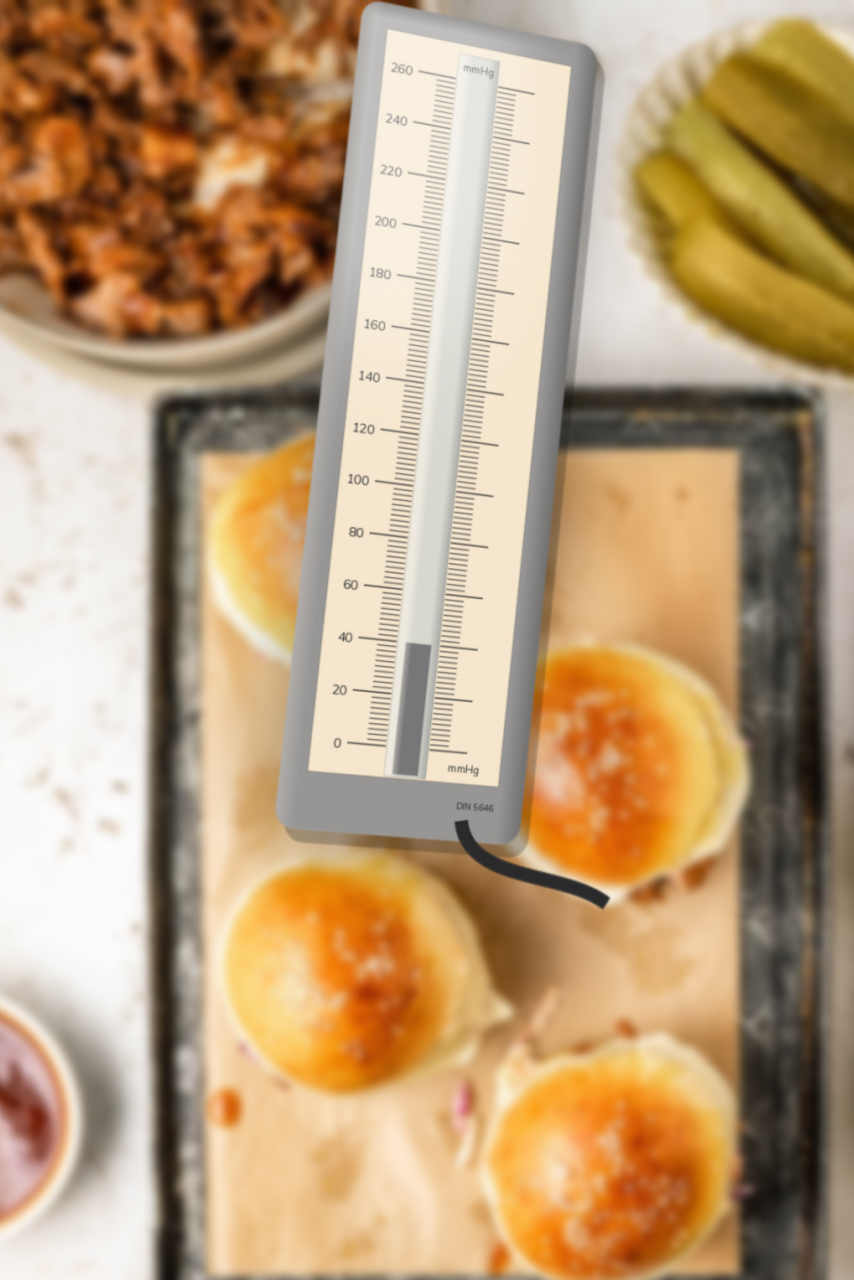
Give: 40 mmHg
